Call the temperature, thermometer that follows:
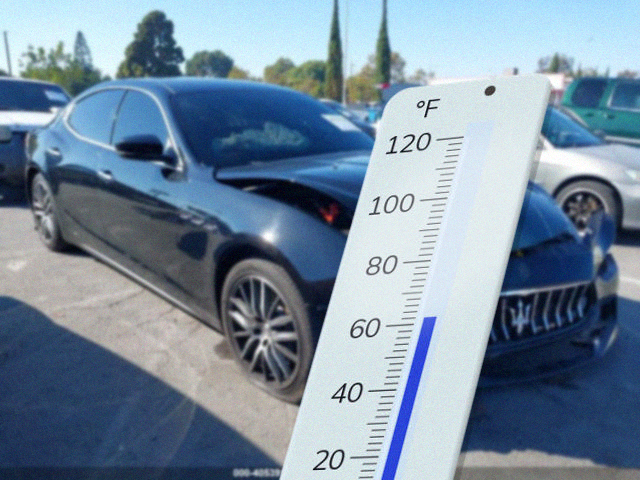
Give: 62 °F
